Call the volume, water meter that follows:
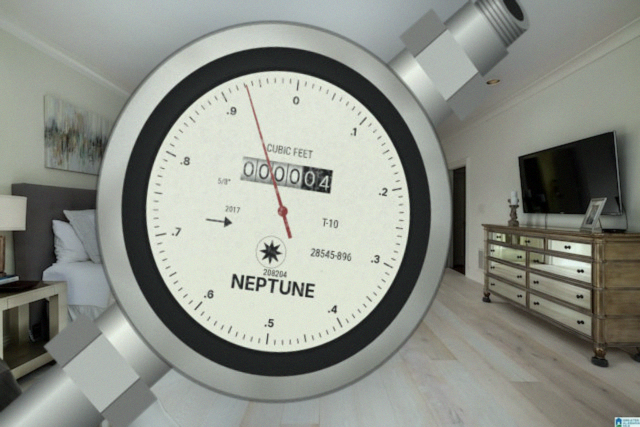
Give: 3.93 ft³
